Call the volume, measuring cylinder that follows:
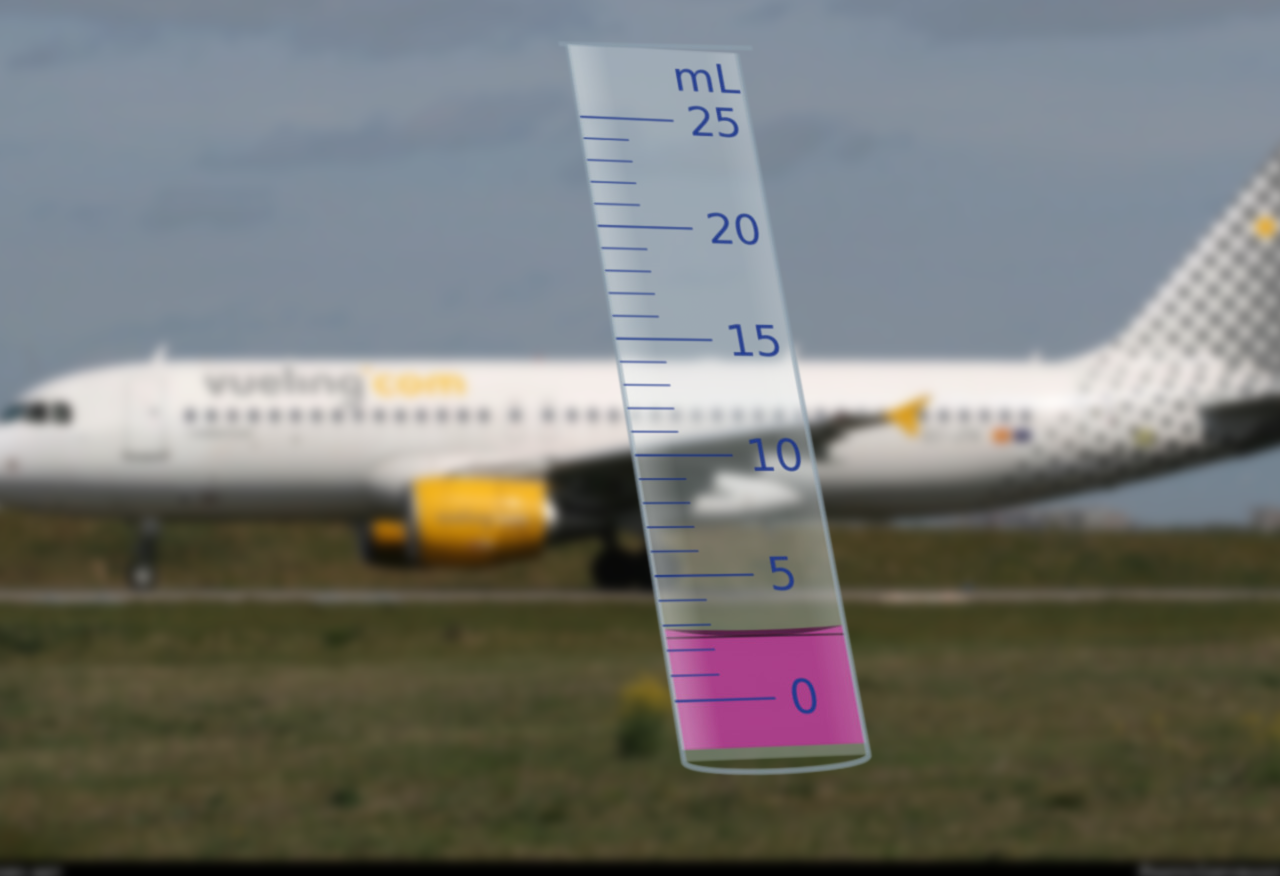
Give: 2.5 mL
